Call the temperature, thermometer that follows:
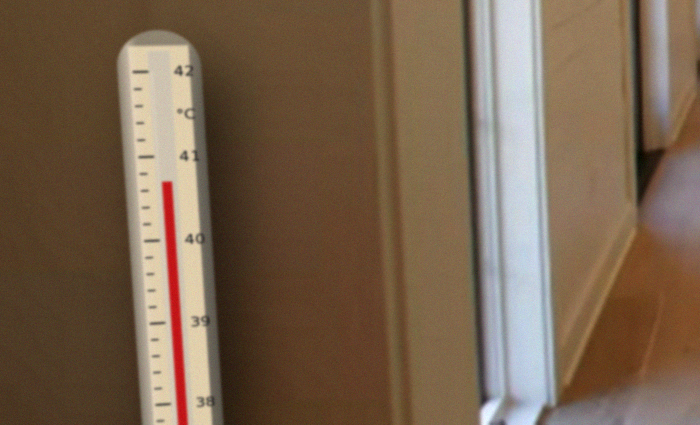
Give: 40.7 °C
